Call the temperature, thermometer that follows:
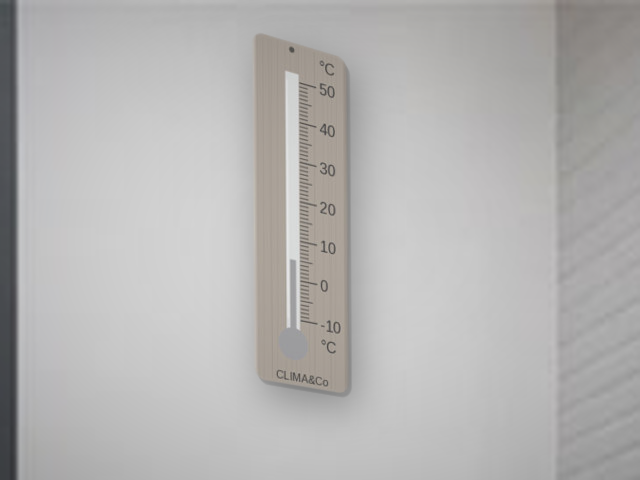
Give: 5 °C
